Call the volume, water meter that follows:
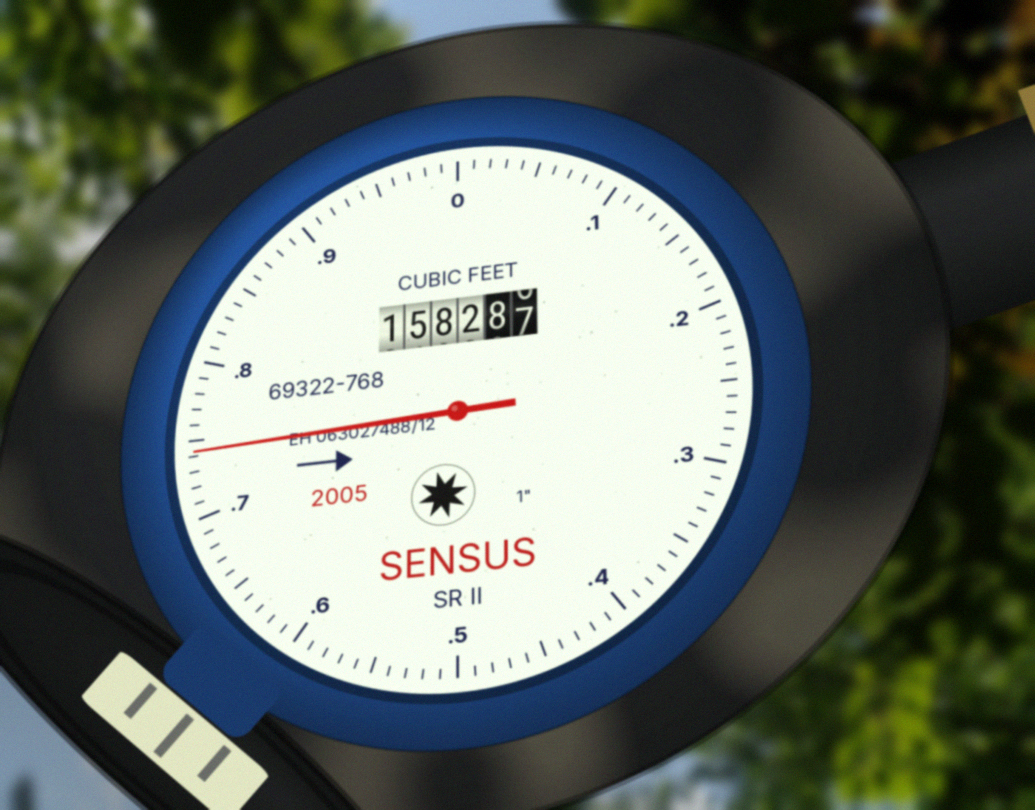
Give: 158286.74 ft³
